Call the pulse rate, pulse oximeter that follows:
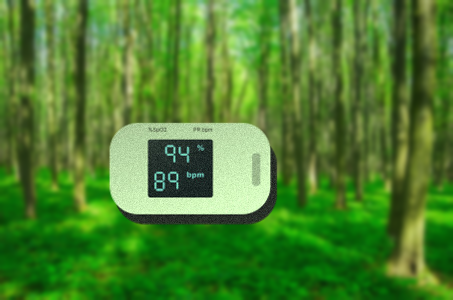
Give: 89 bpm
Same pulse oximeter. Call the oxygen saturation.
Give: 94 %
